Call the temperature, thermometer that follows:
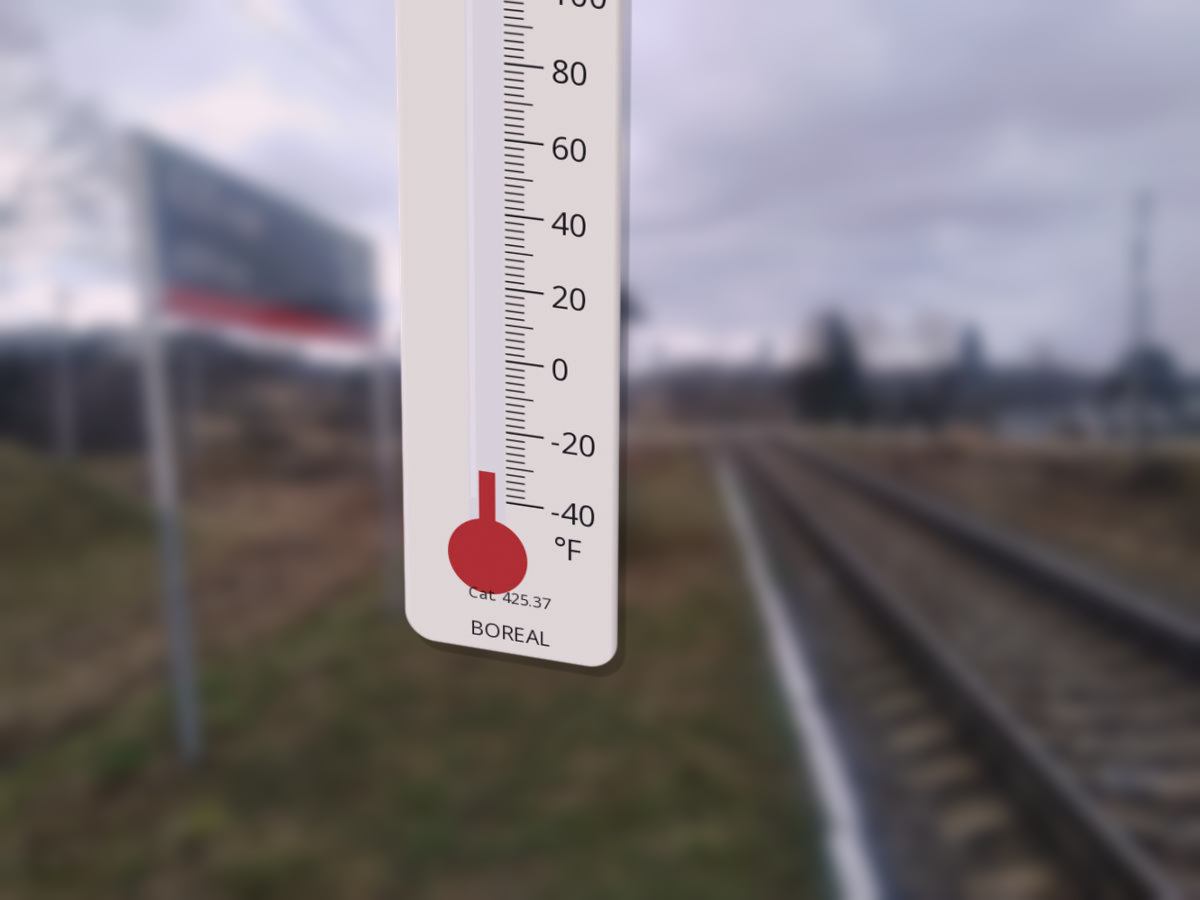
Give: -32 °F
